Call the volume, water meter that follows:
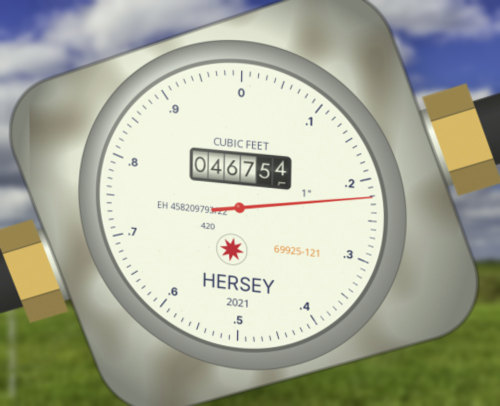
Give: 46754.22 ft³
